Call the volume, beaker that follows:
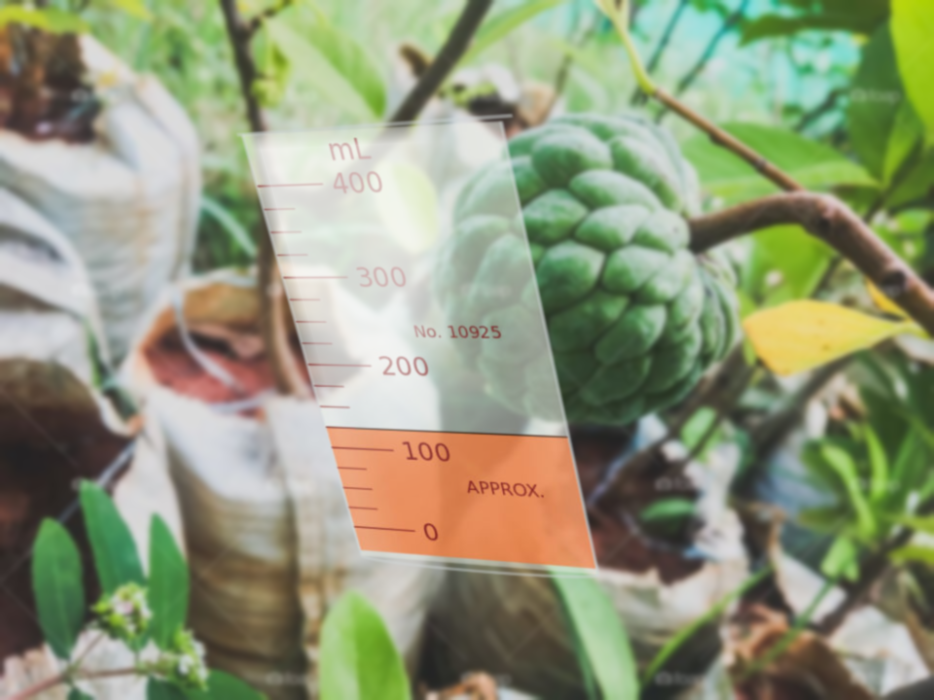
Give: 125 mL
